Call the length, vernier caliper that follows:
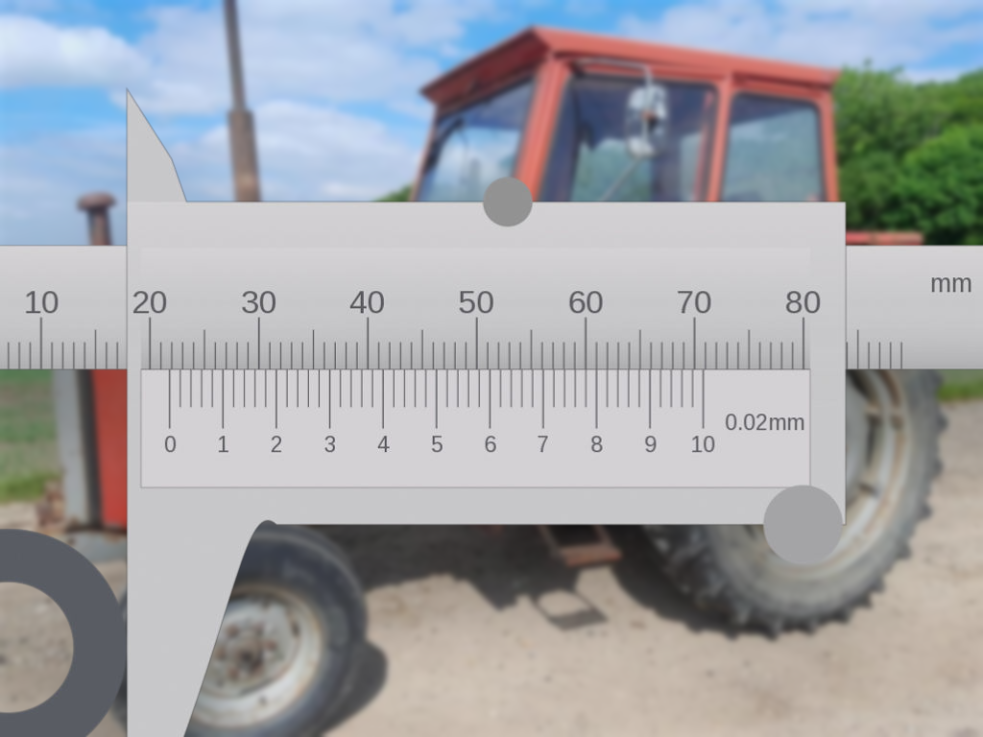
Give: 21.8 mm
